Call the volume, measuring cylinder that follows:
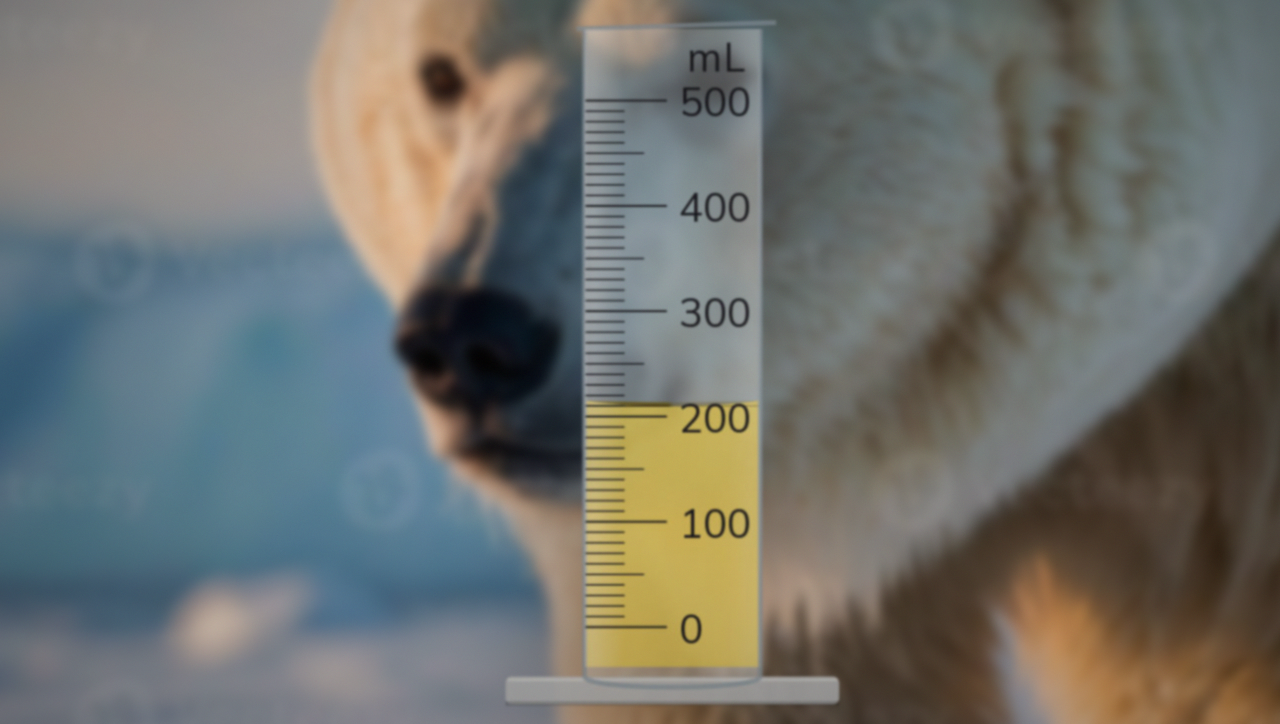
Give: 210 mL
